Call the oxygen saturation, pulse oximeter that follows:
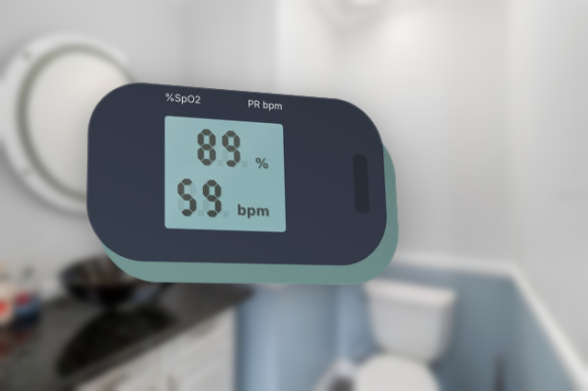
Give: 89 %
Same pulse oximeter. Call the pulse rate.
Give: 59 bpm
